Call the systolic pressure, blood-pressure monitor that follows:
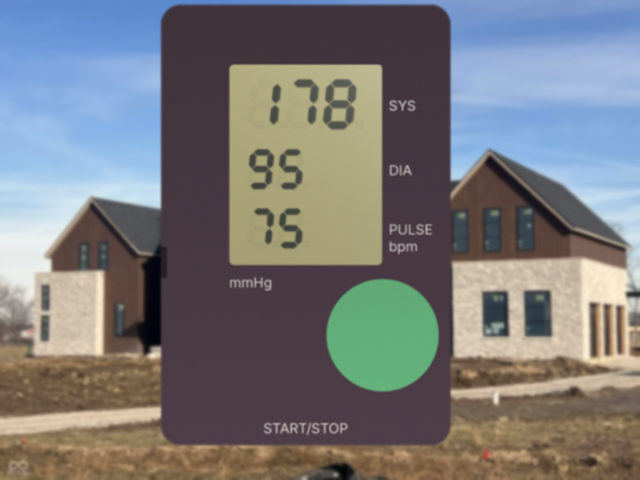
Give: 178 mmHg
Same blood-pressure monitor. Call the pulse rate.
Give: 75 bpm
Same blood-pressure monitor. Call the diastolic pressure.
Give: 95 mmHg
